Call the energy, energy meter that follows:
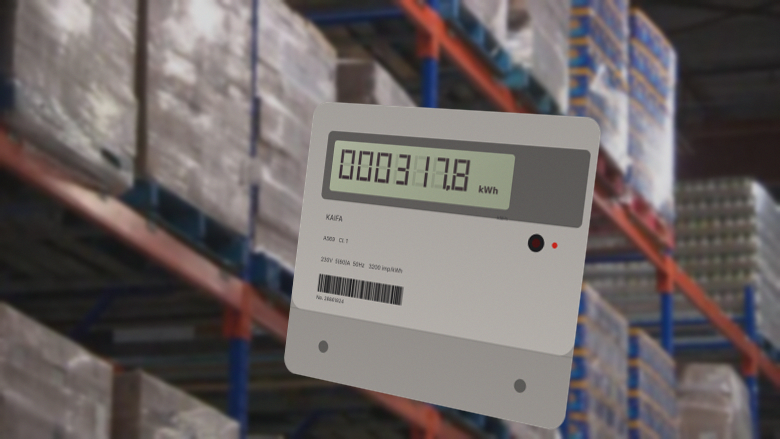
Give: 317.8 kWh
